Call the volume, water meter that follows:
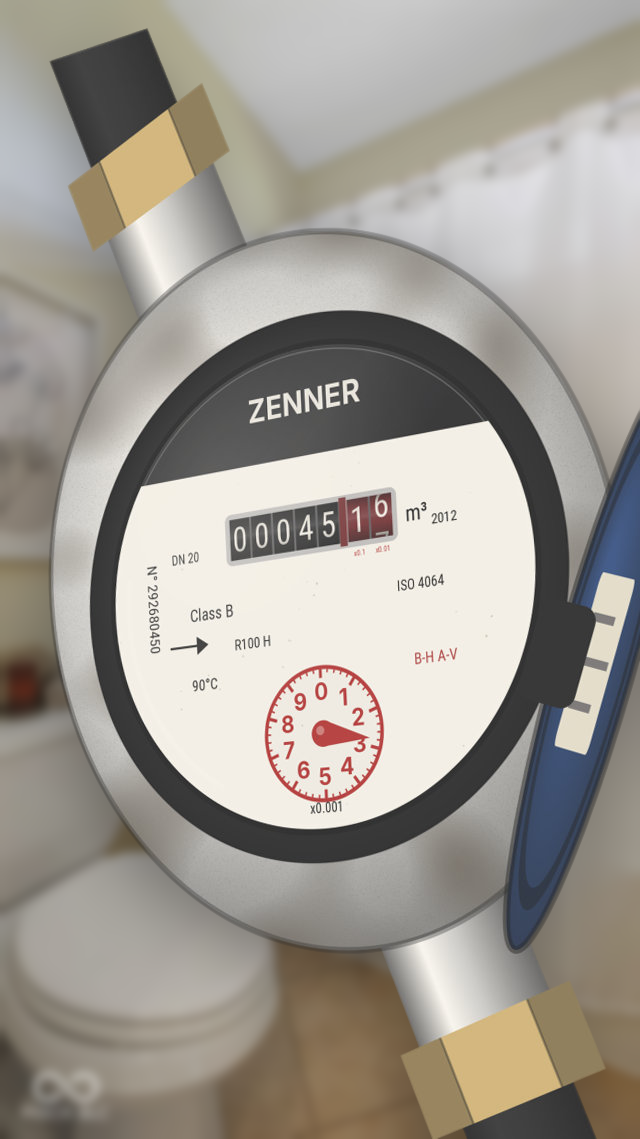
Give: 45.162 m³
